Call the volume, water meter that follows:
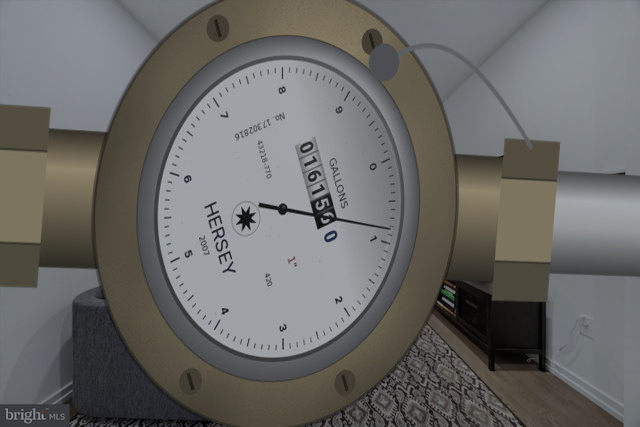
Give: 161560.8 gal
